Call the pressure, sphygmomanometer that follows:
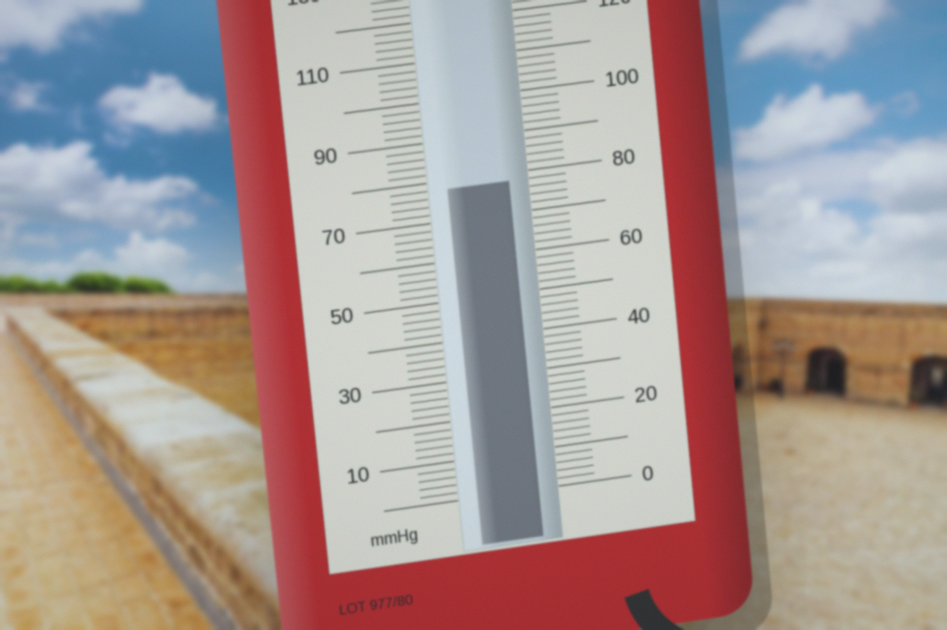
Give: 78 mmHg
